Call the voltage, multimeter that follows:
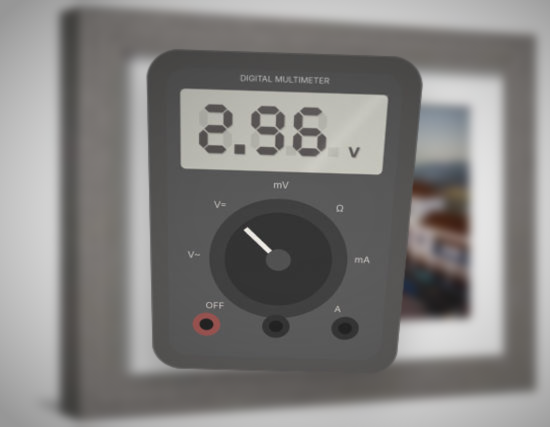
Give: 2.96 V
